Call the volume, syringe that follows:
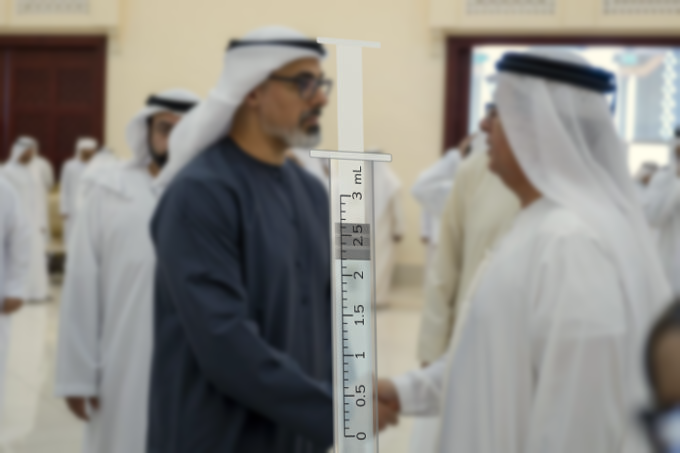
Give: 2.2 mL
